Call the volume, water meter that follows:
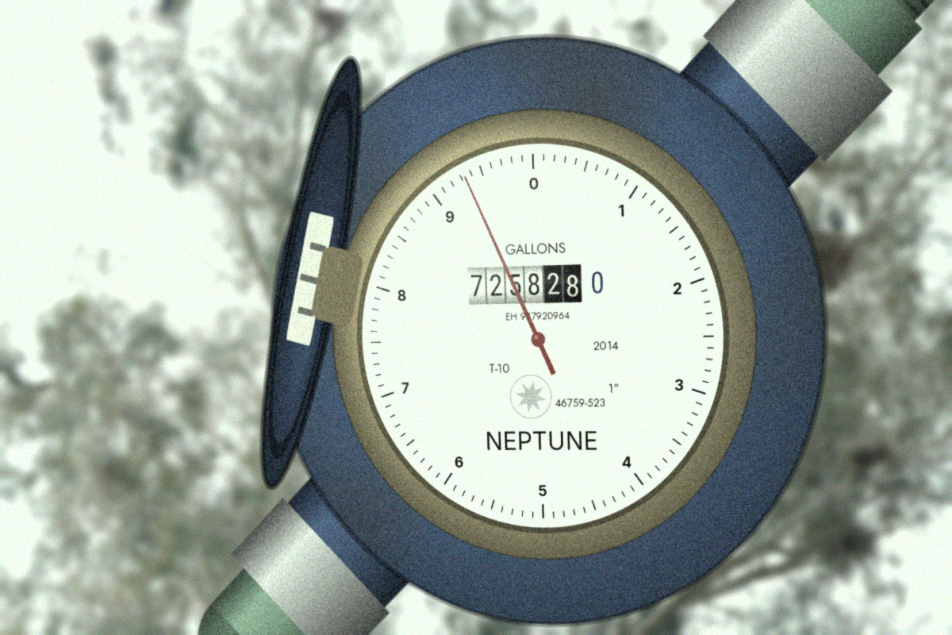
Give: 7258279.3 gal
